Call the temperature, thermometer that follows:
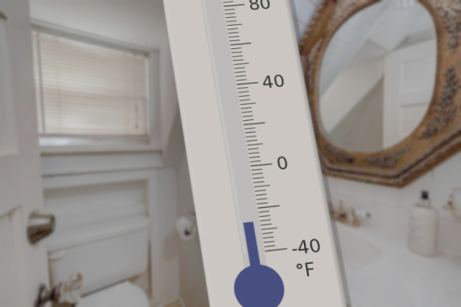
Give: -26 °F
